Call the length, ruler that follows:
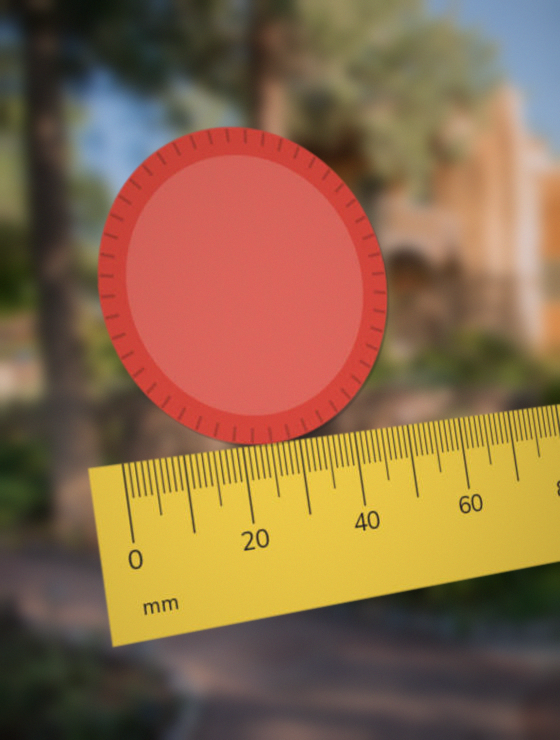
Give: 50 mm
